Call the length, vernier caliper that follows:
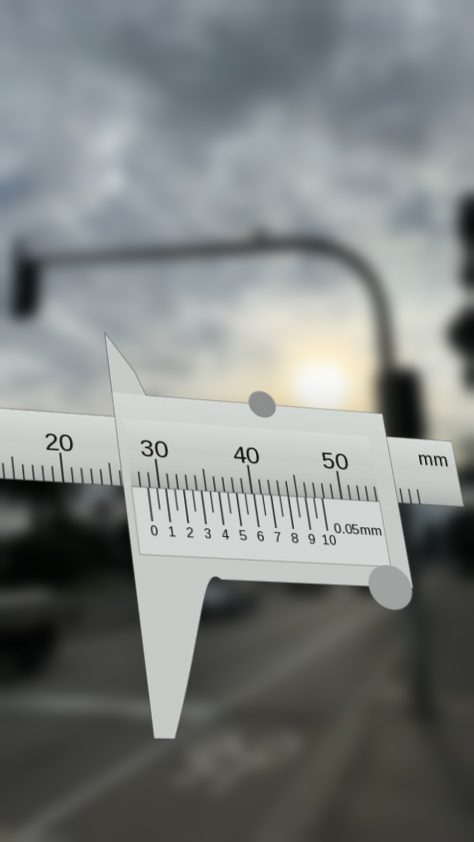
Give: 28.8 mm
